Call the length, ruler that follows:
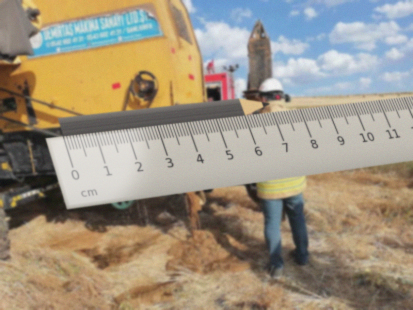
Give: 7 cm
